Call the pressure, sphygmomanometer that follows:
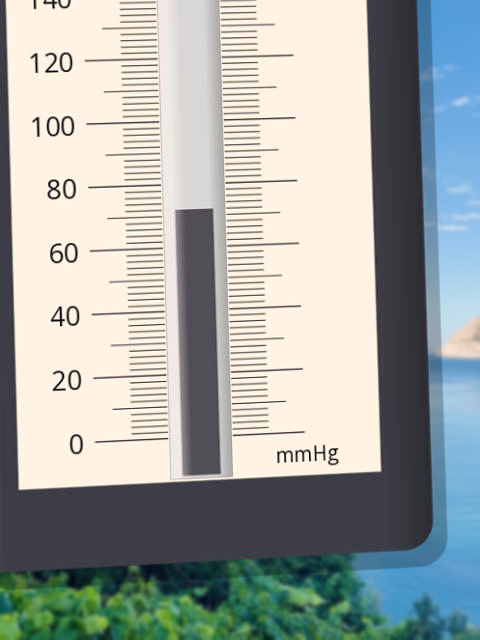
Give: 72 mmHg
